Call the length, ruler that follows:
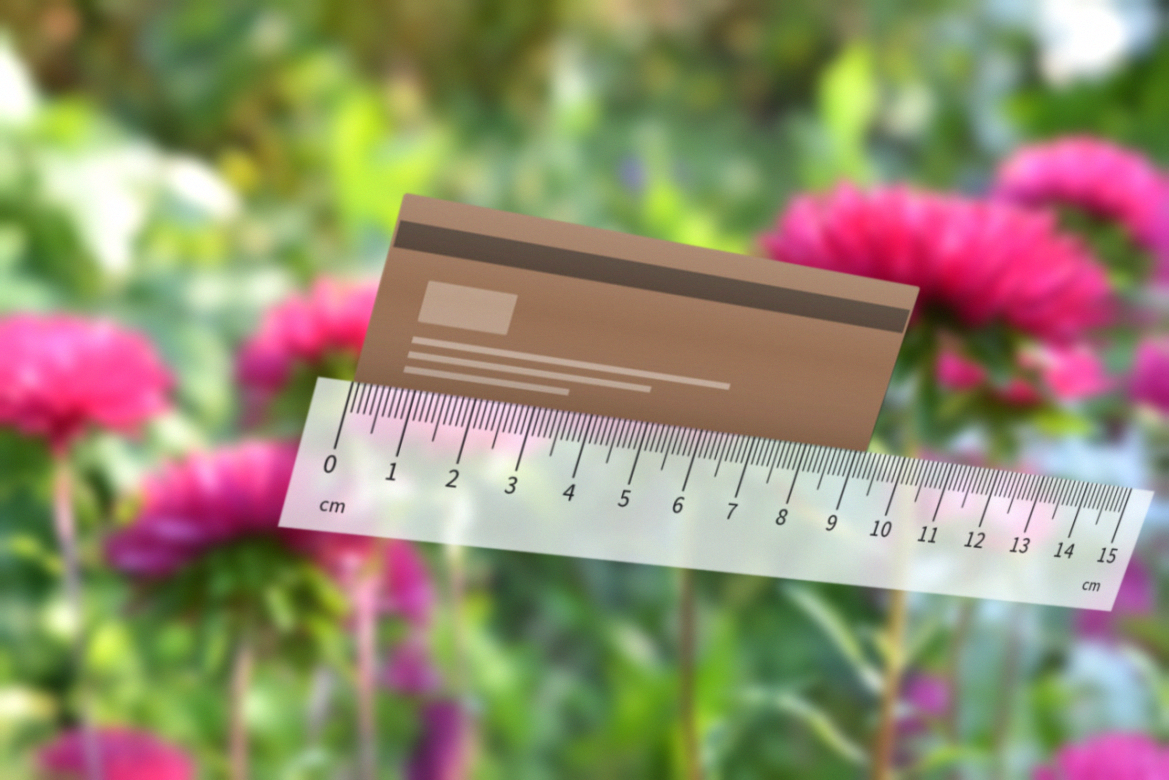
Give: 9.2 cm
